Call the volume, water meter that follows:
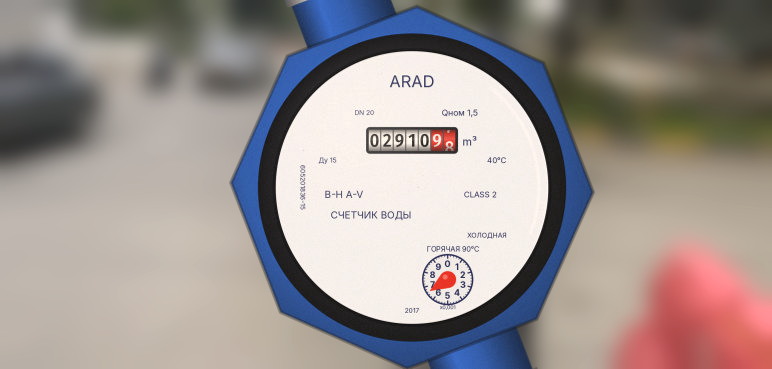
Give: 2910.976 m³
